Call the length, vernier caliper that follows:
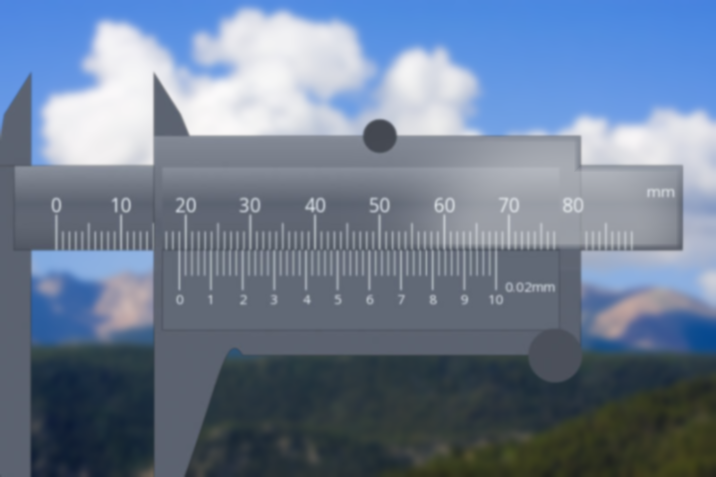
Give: 19.0 mm
